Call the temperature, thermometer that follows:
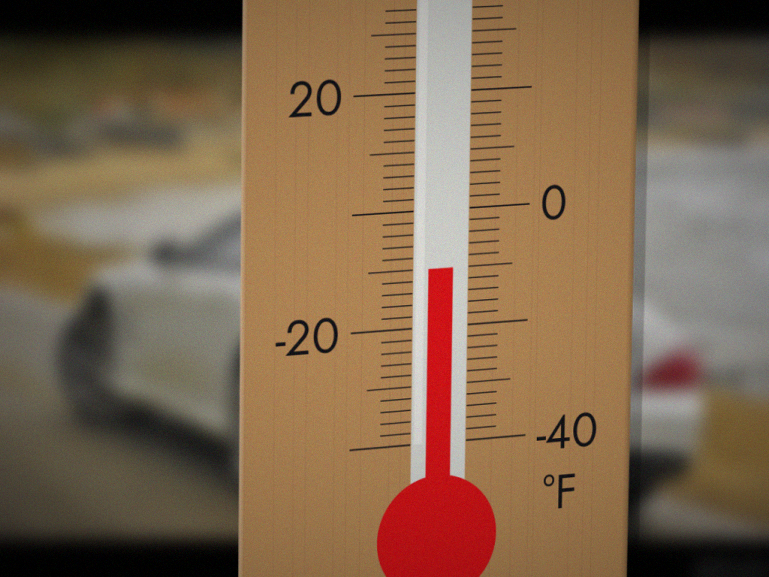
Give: -10 °F
